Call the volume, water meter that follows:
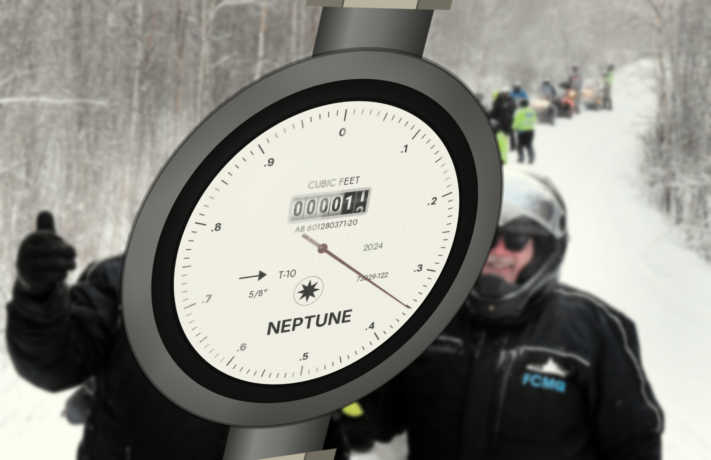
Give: 11.35 ft³
